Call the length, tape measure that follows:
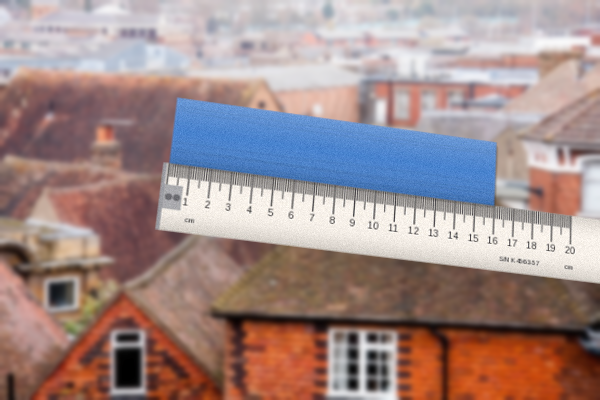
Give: 16 cm
